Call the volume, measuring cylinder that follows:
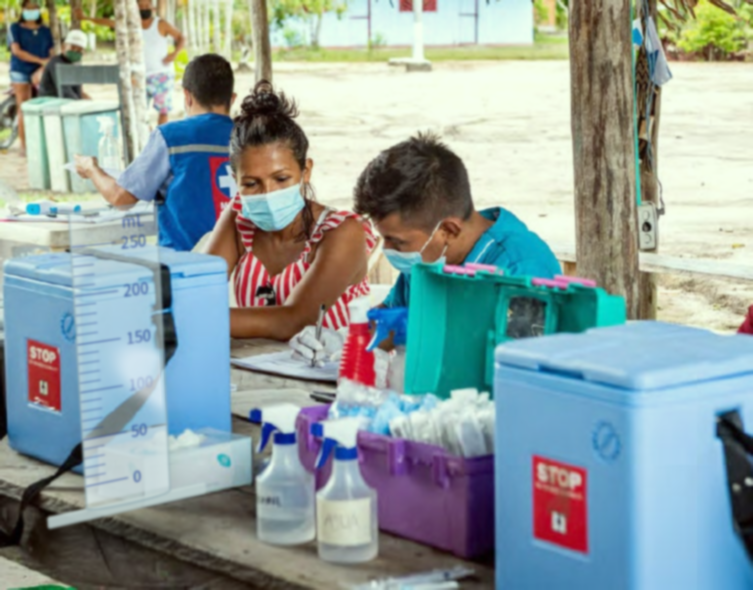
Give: 50 mL
